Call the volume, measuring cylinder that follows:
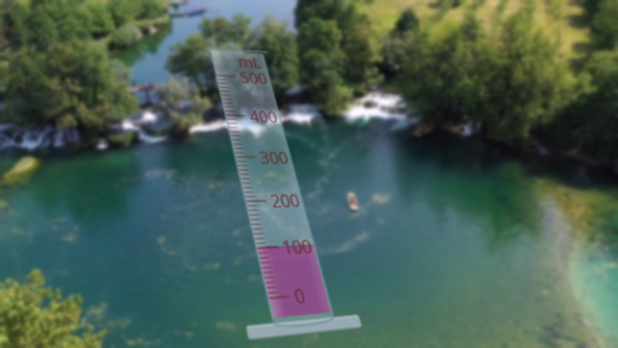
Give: 100 mL
